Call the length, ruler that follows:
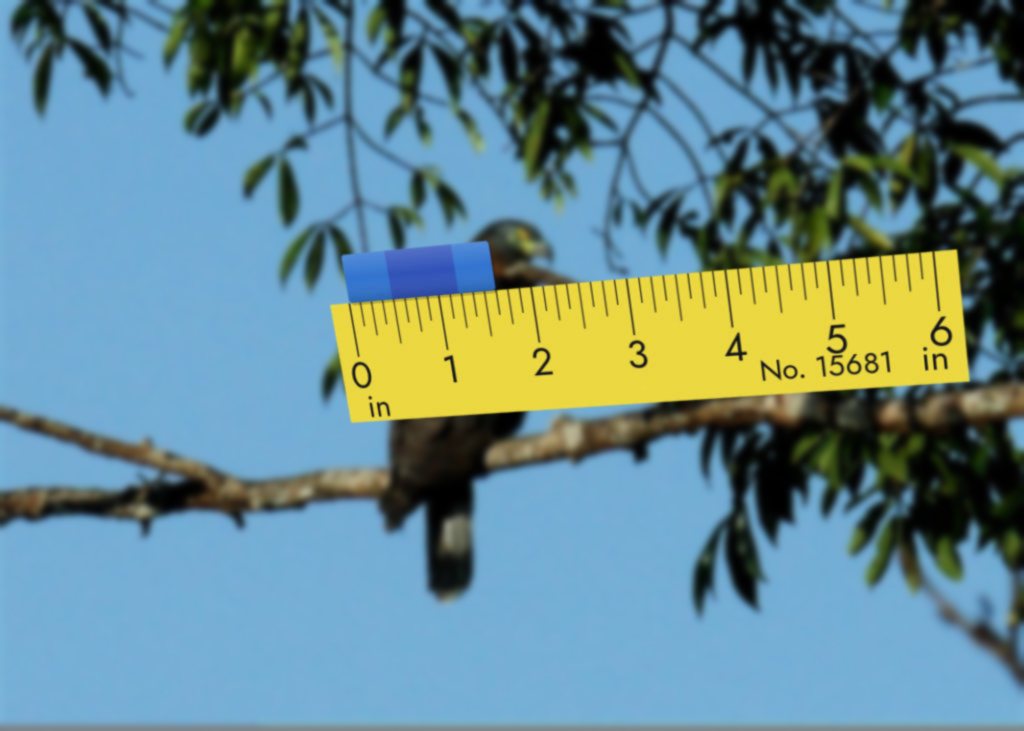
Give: 1.625 in
